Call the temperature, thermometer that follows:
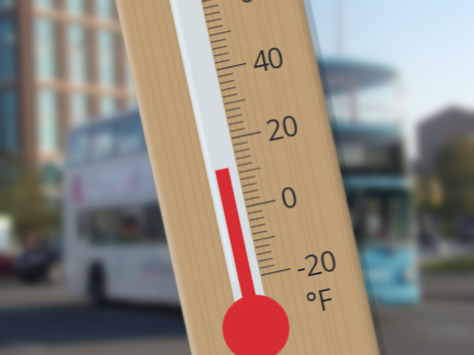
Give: 12 °F
